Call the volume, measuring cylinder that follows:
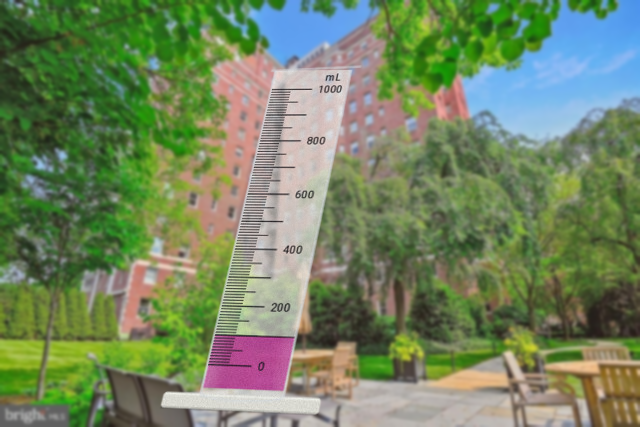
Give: 100 mL
